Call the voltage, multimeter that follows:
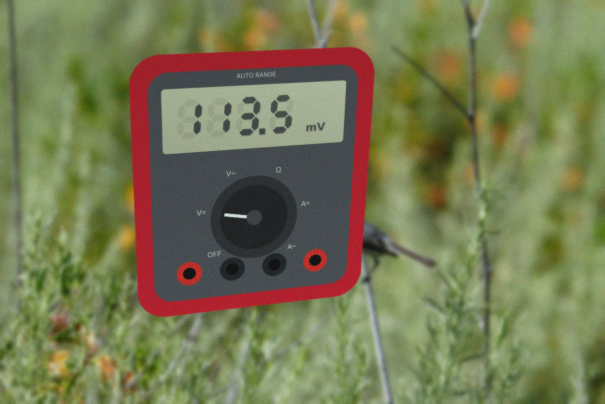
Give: 113.5 mV
